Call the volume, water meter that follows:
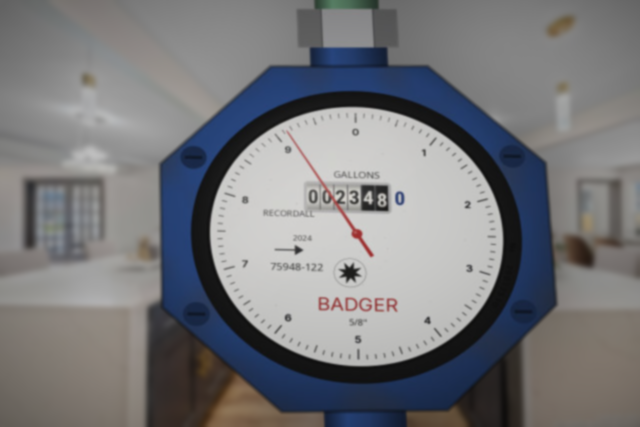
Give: 23479.1 gal
